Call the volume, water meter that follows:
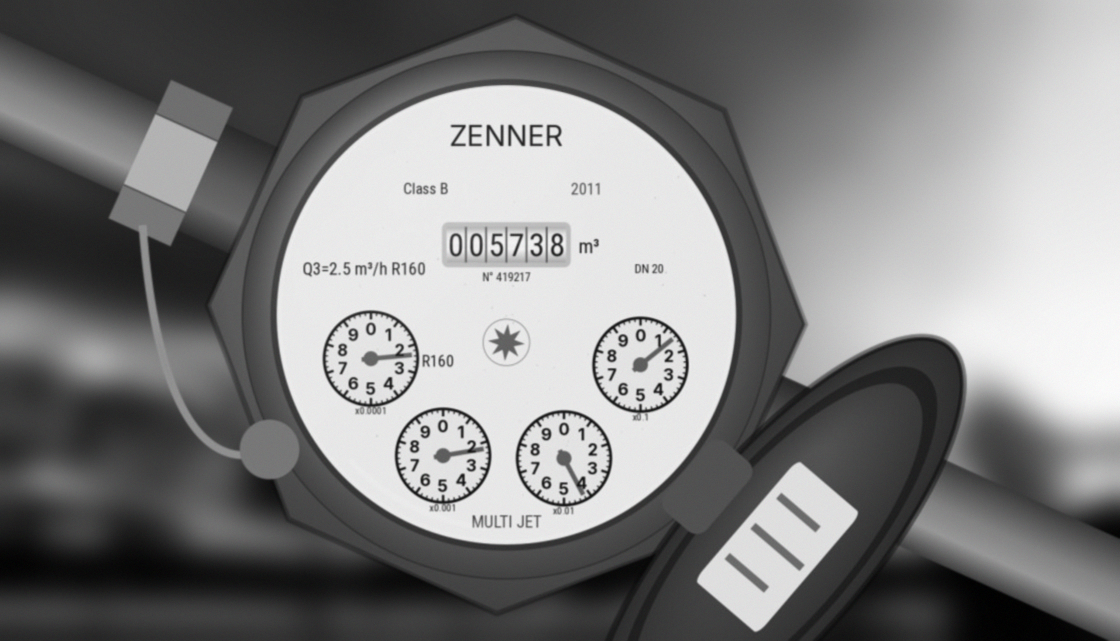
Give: 5738.1422 m³
